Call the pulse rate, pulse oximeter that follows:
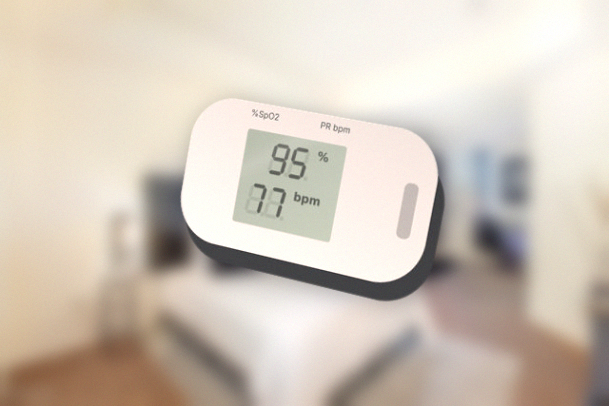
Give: 77 bpm
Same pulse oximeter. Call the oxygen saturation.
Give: 95 %
